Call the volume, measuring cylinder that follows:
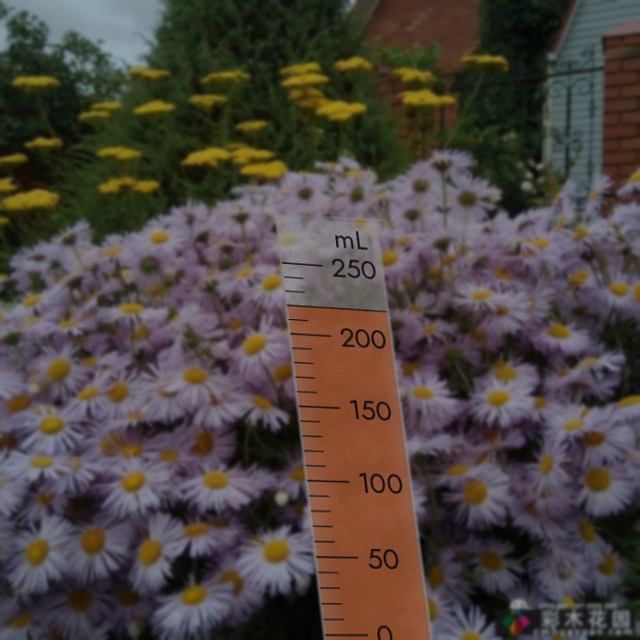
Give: 220 mL
